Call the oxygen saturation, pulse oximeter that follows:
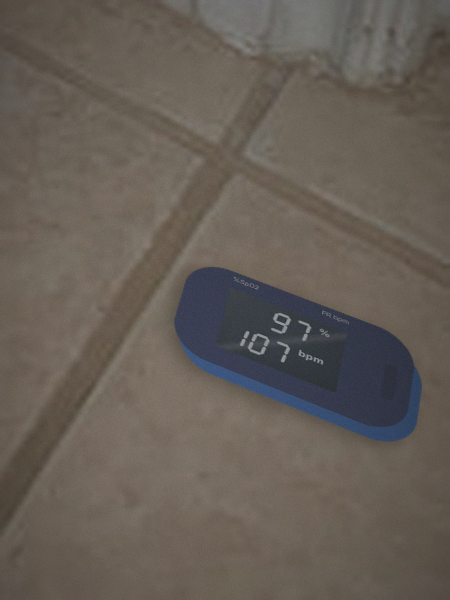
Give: 97 %
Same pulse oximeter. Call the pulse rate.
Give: 107 bpm
